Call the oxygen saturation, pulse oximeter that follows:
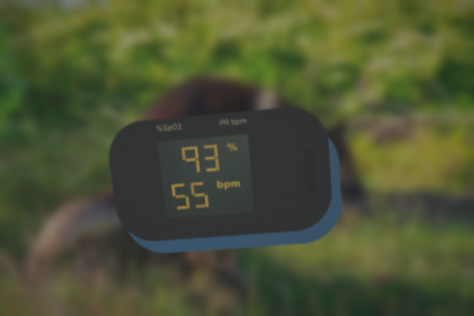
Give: 93 %
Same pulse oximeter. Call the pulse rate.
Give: 55 bpm
